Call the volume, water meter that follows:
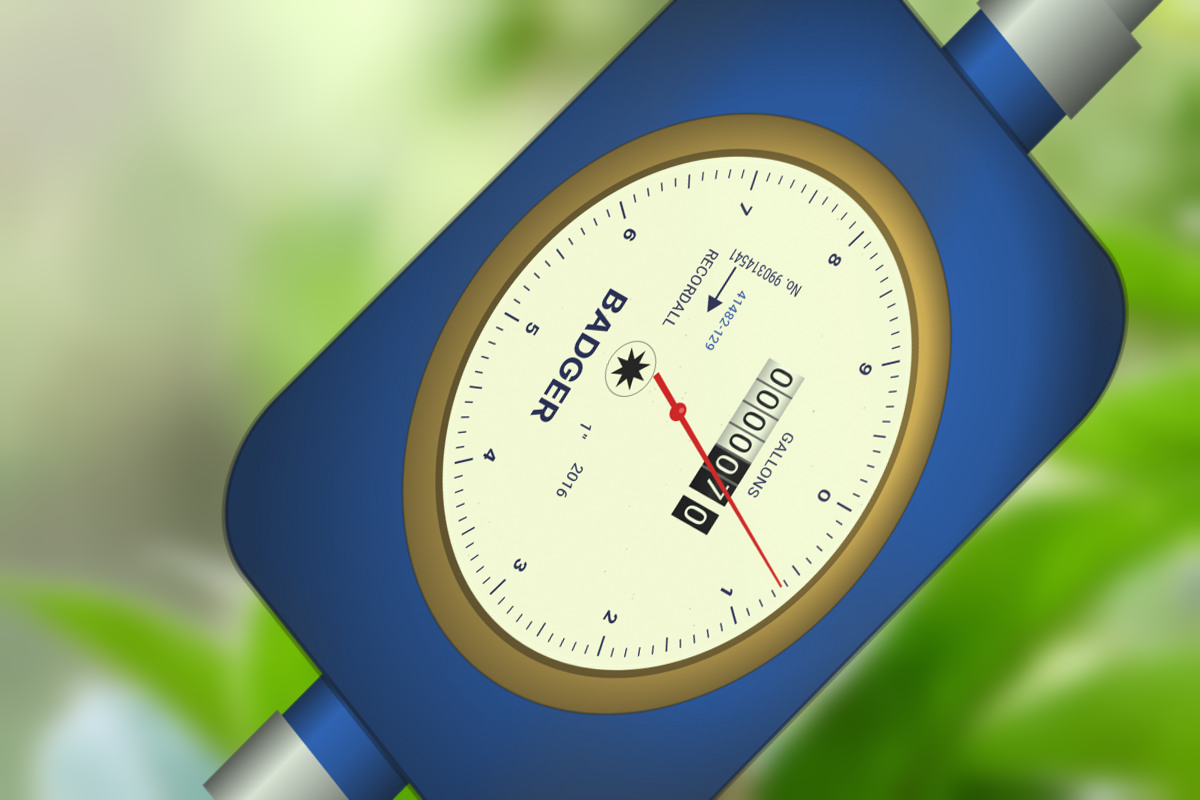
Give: 70.6 gal
